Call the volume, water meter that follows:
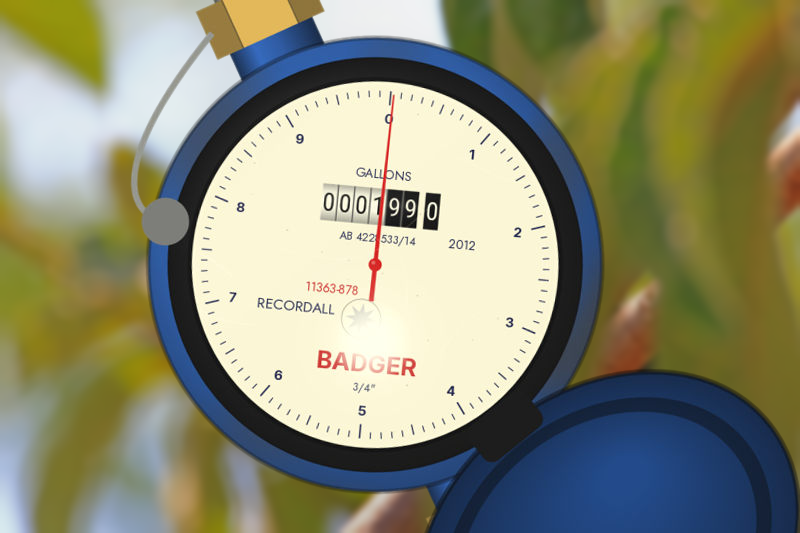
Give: 1990.0 gal
